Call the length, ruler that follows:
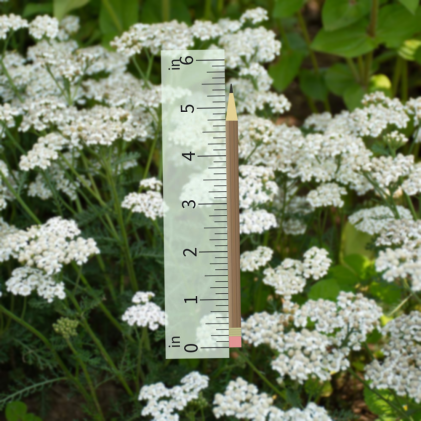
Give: 5.5 in
